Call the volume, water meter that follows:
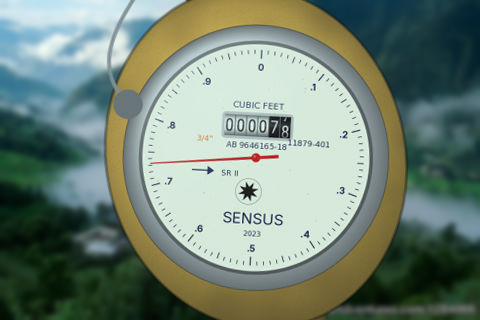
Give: 77.73 ft³
